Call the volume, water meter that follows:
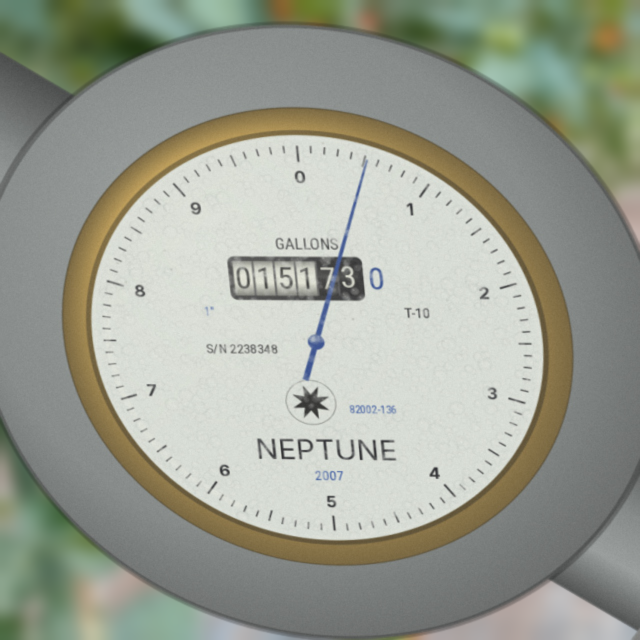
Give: 151730.5 gal
